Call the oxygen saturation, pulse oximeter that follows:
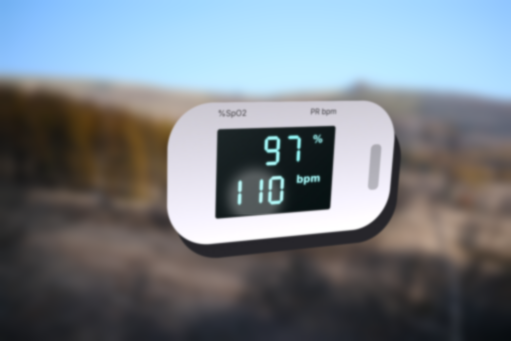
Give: 97 %
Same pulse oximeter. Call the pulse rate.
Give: 110 bpm
